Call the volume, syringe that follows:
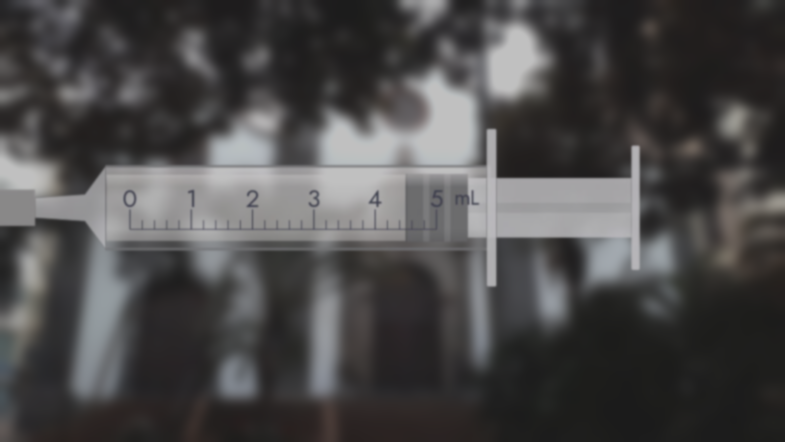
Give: 4.5 mL
